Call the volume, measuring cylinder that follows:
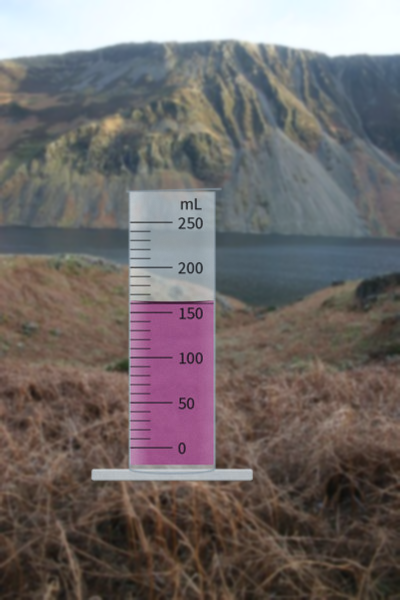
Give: 160 mL
